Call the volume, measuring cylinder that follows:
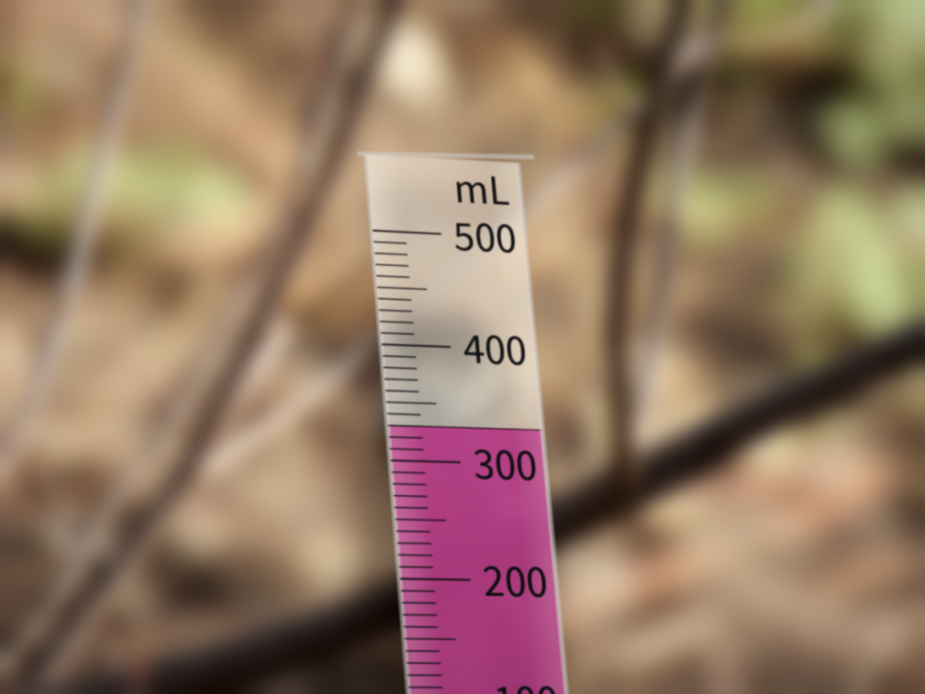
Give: 330 mL
